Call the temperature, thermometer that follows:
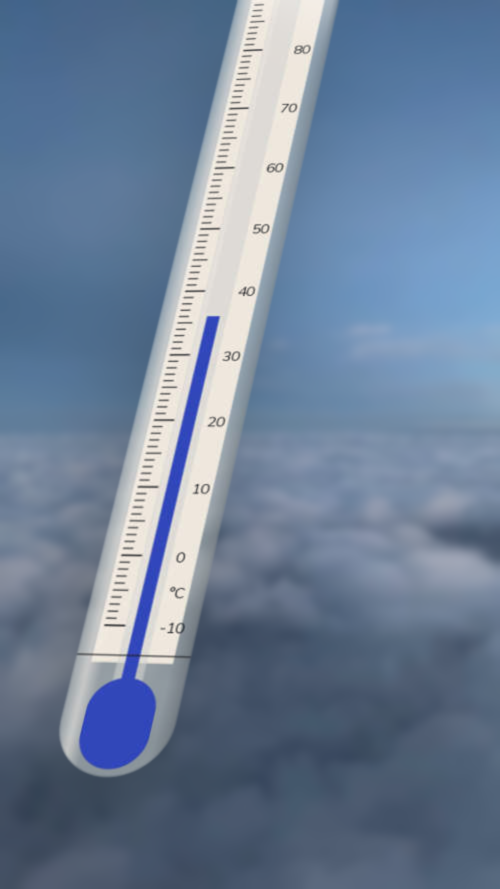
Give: 36 °C
